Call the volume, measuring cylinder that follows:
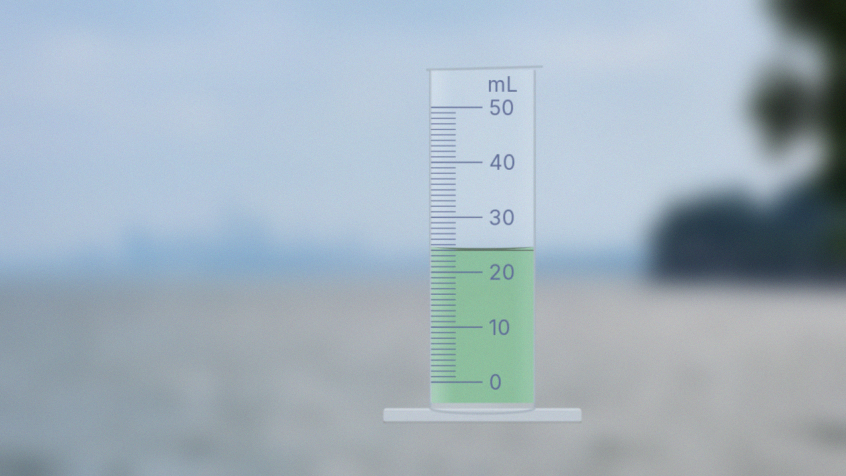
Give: 24 mL
